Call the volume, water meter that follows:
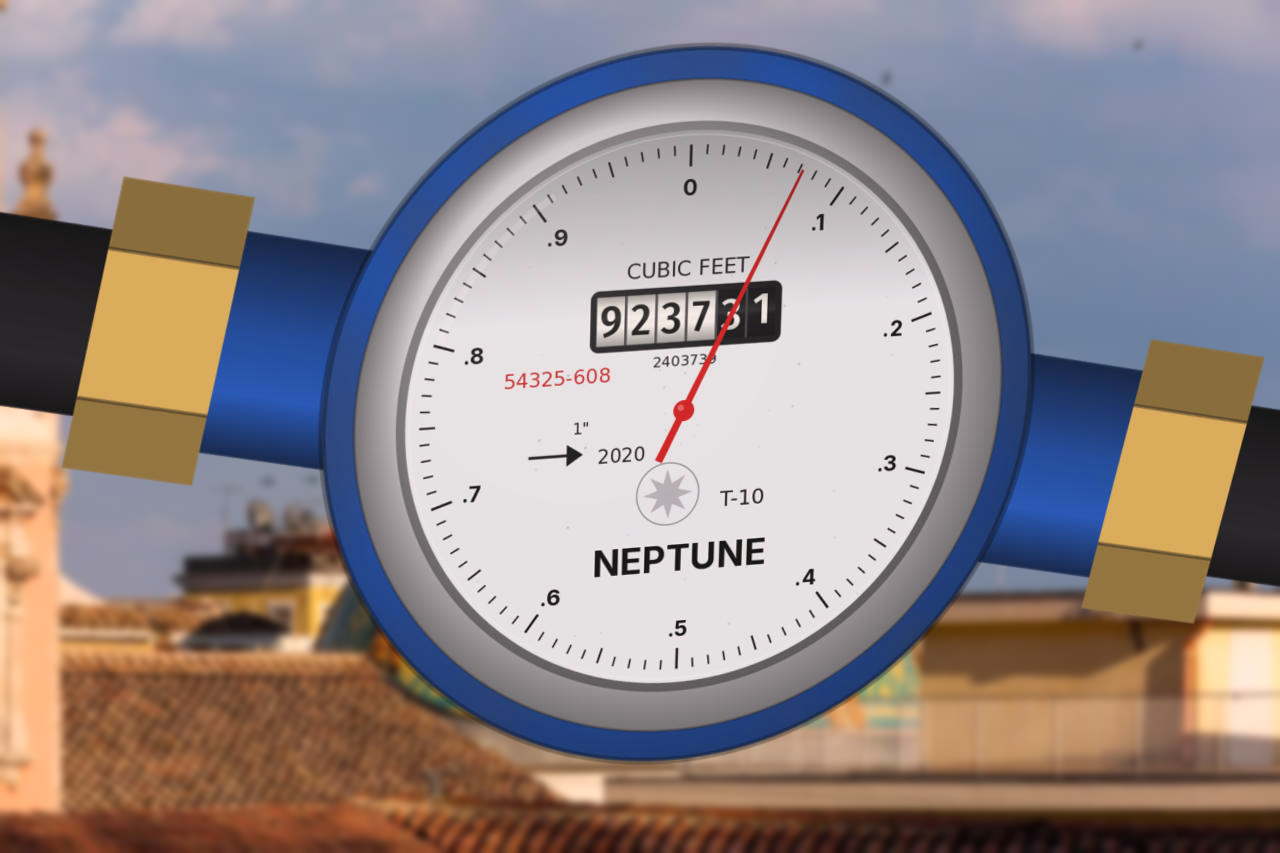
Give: 923731.07 ft³
